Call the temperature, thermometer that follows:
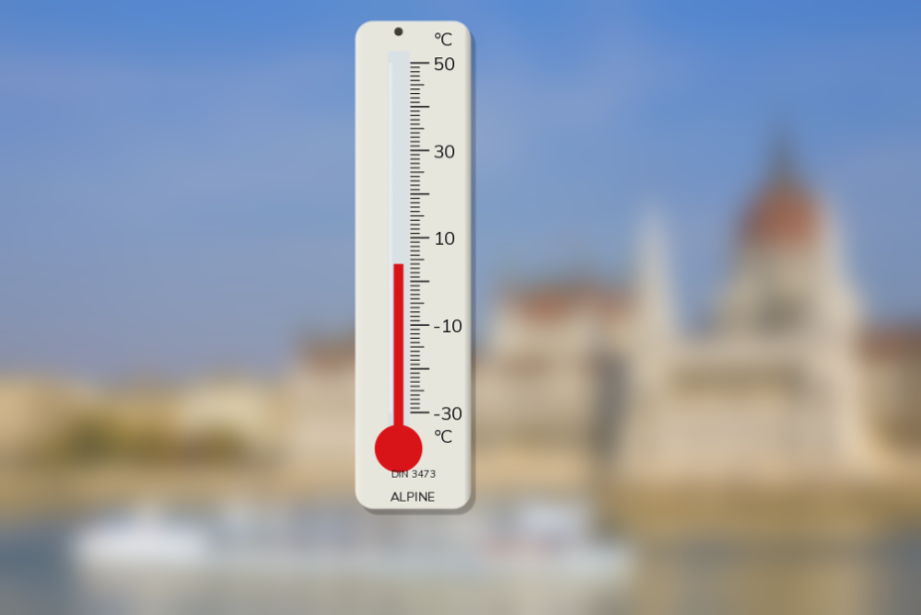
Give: 4 °C
